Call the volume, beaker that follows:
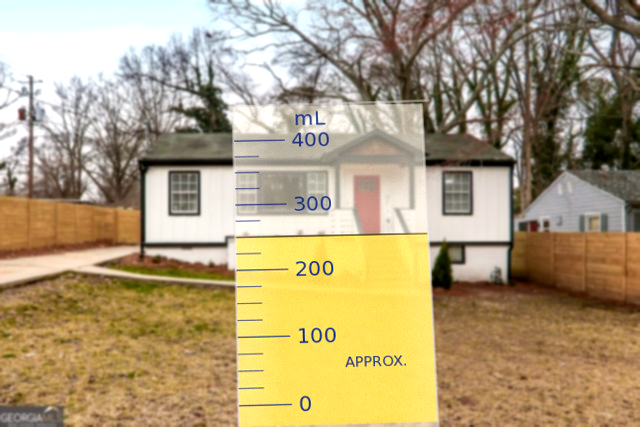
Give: 250 mL
